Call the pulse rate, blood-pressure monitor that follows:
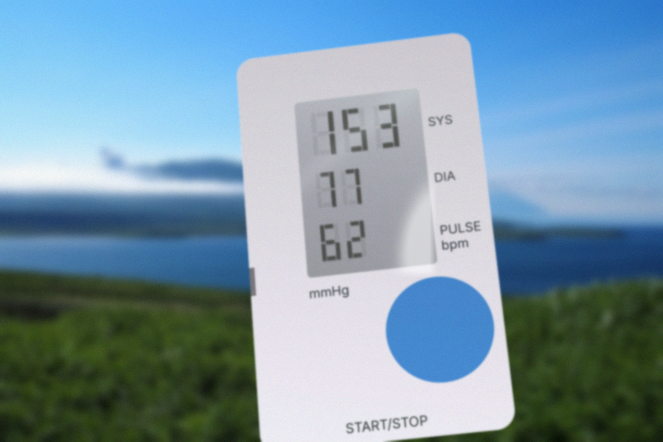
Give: 62 bpm
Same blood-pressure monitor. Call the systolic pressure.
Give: 153 mmHg
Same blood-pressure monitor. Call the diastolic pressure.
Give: 77 mmHg
